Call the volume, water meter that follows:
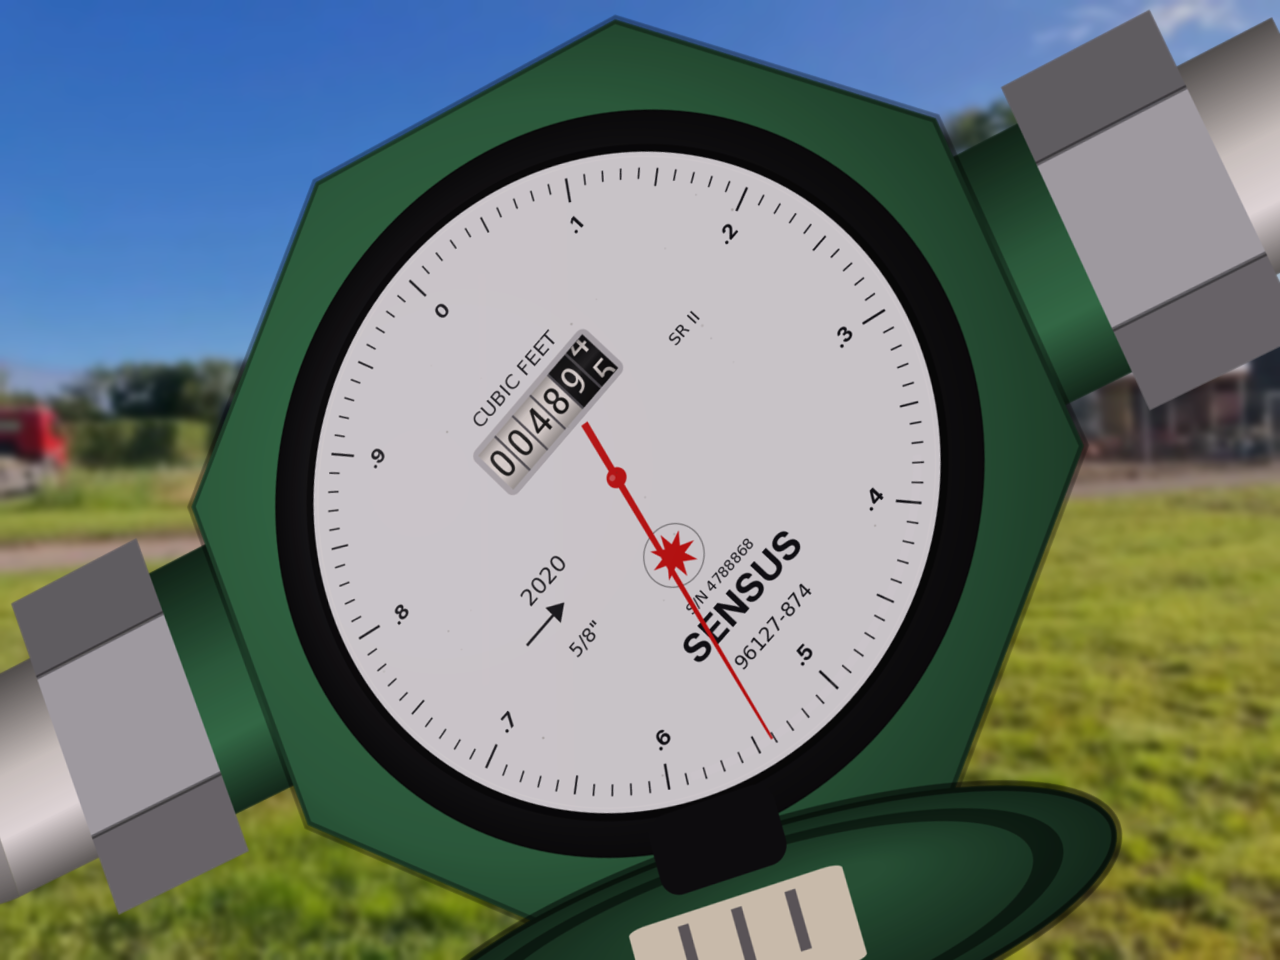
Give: 4894.54 ft³
